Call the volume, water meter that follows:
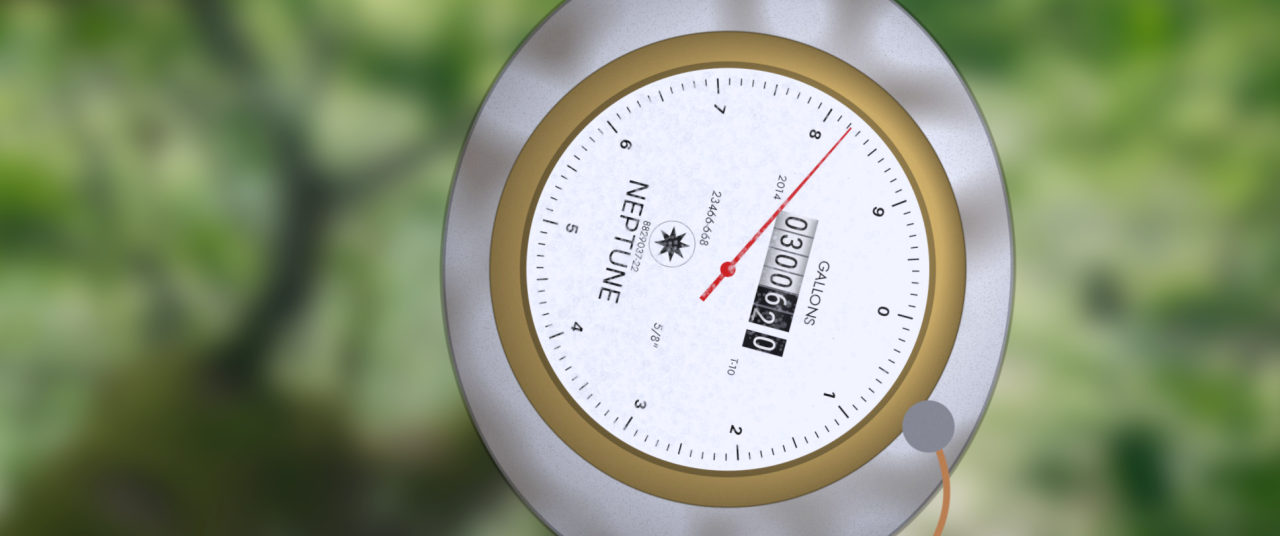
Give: 300618.2 gal
